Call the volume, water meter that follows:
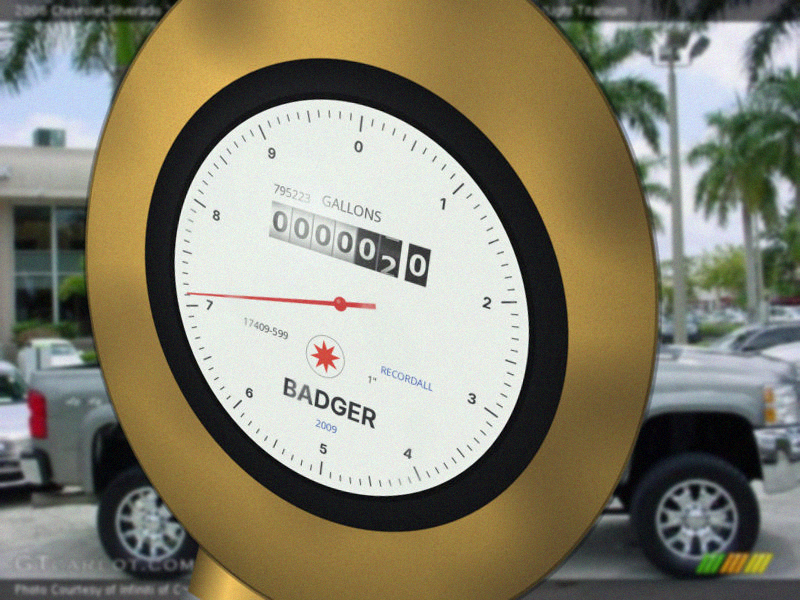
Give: 17.1 gal
